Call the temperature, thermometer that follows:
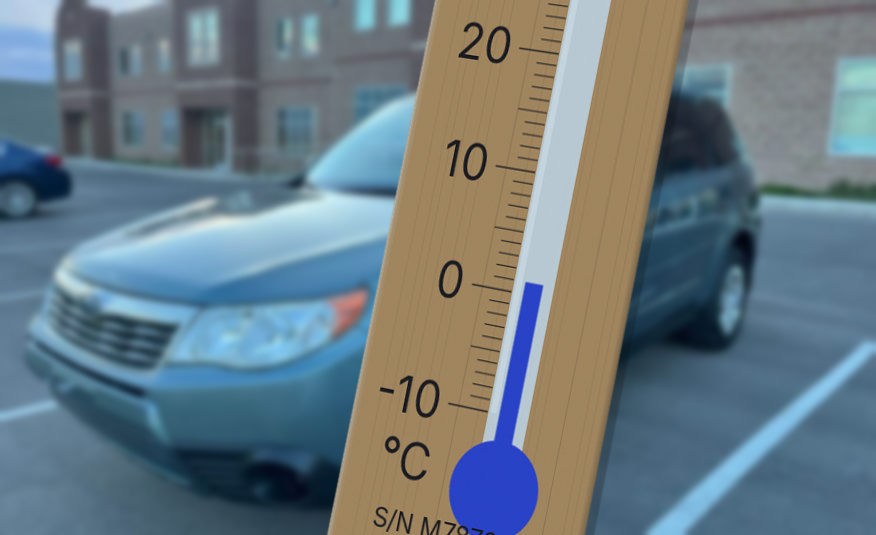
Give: 1 °C
